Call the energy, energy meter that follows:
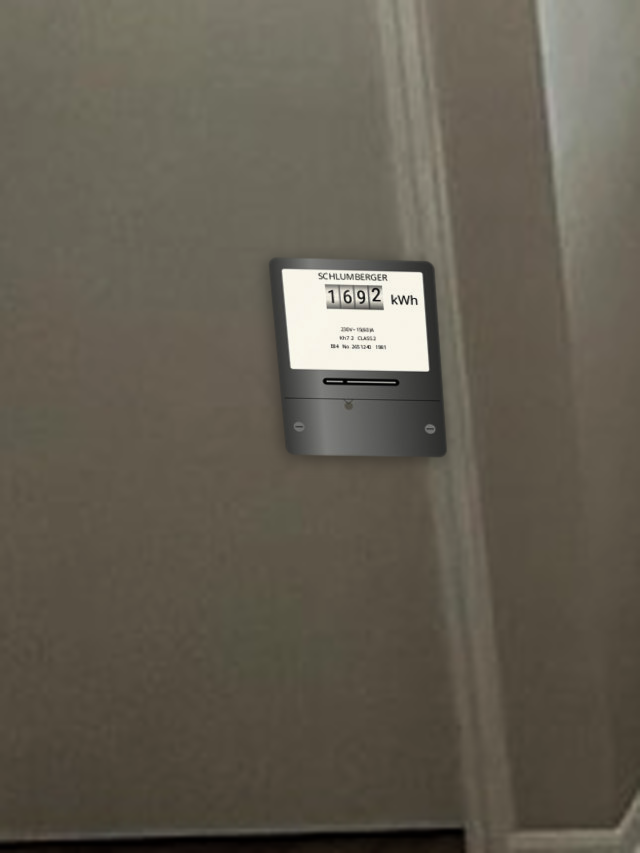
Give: 1692 kWh
